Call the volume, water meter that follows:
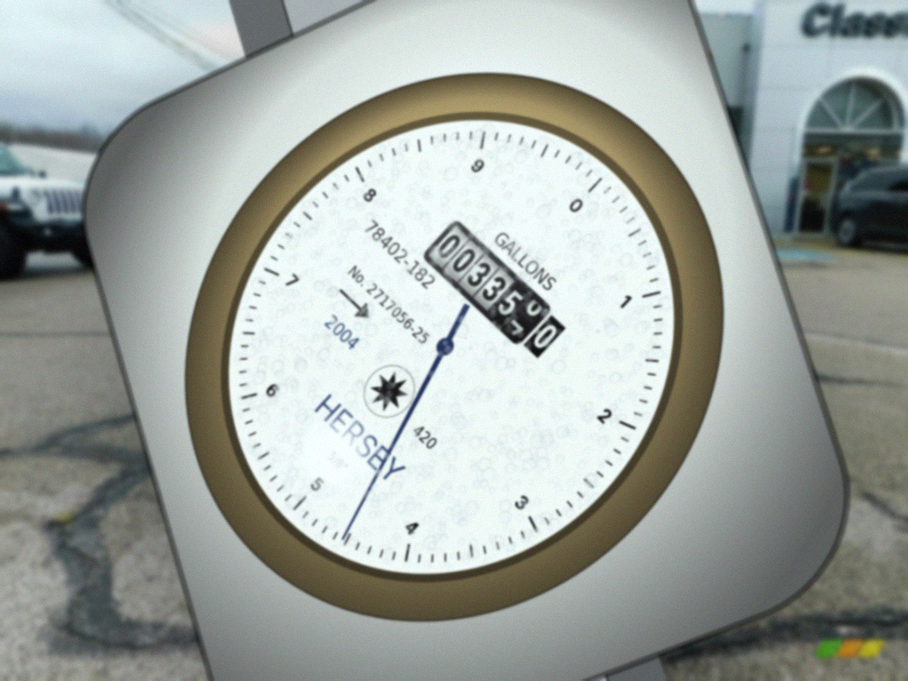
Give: 33564.5 gal
